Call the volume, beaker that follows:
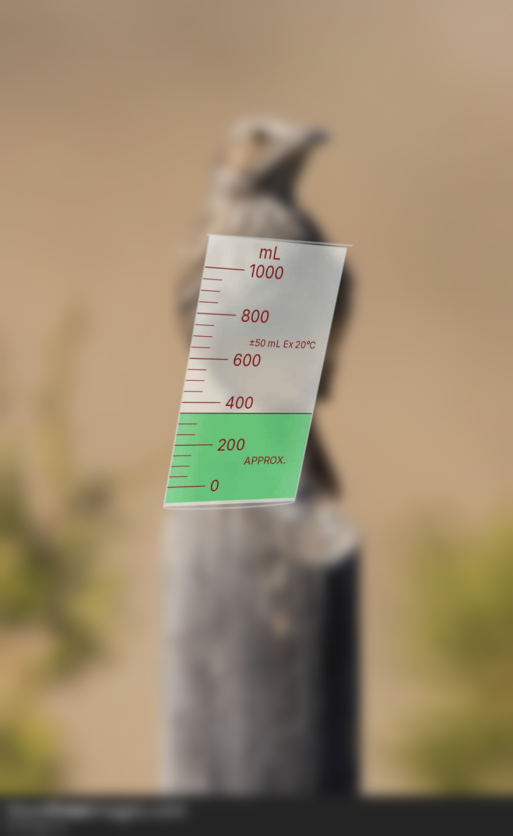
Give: 350 mL
